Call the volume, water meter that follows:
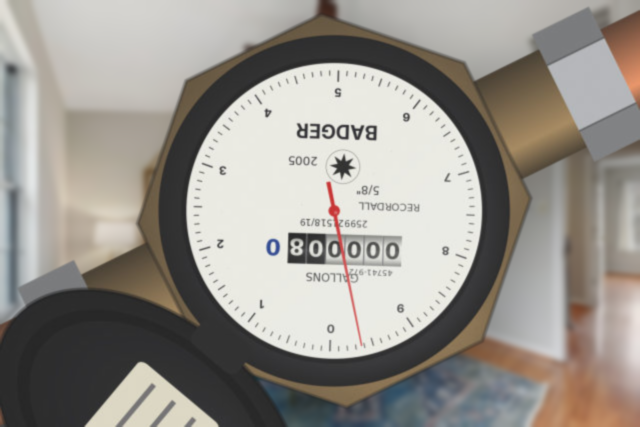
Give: 79.6 gal
